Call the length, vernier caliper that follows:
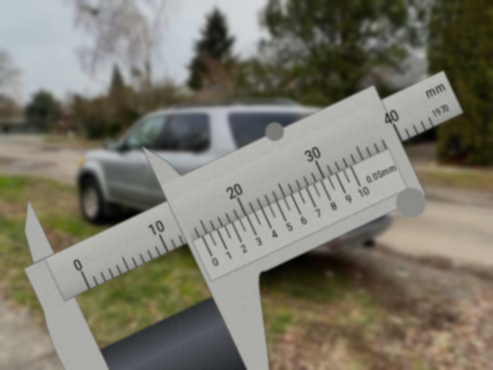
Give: 14.4 mm
